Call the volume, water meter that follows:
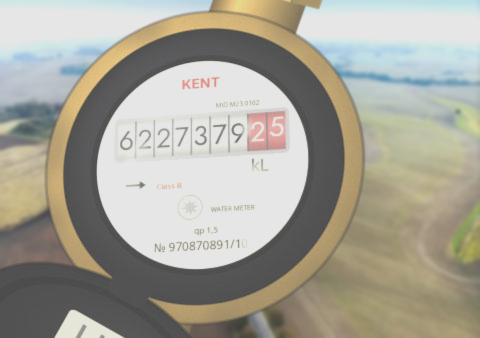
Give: 6227379.25 kL
